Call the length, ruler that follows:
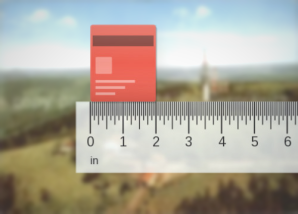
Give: 2 in
